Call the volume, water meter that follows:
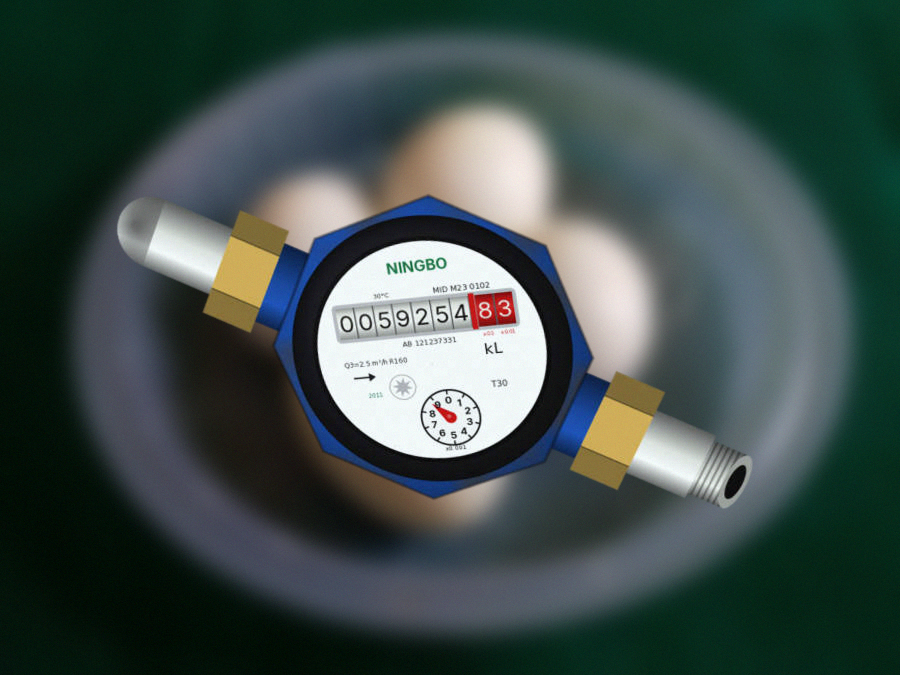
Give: 59254.838 kL
